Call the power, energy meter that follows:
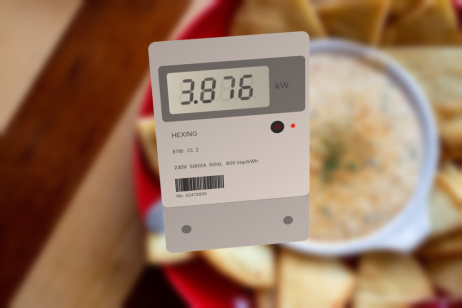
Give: 3.876 kW
